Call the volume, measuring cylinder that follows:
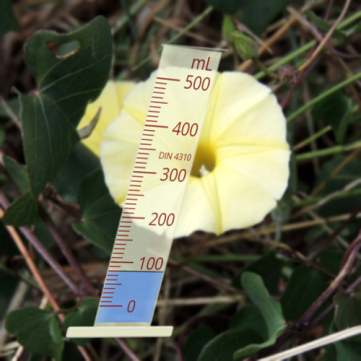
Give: 80 mL
